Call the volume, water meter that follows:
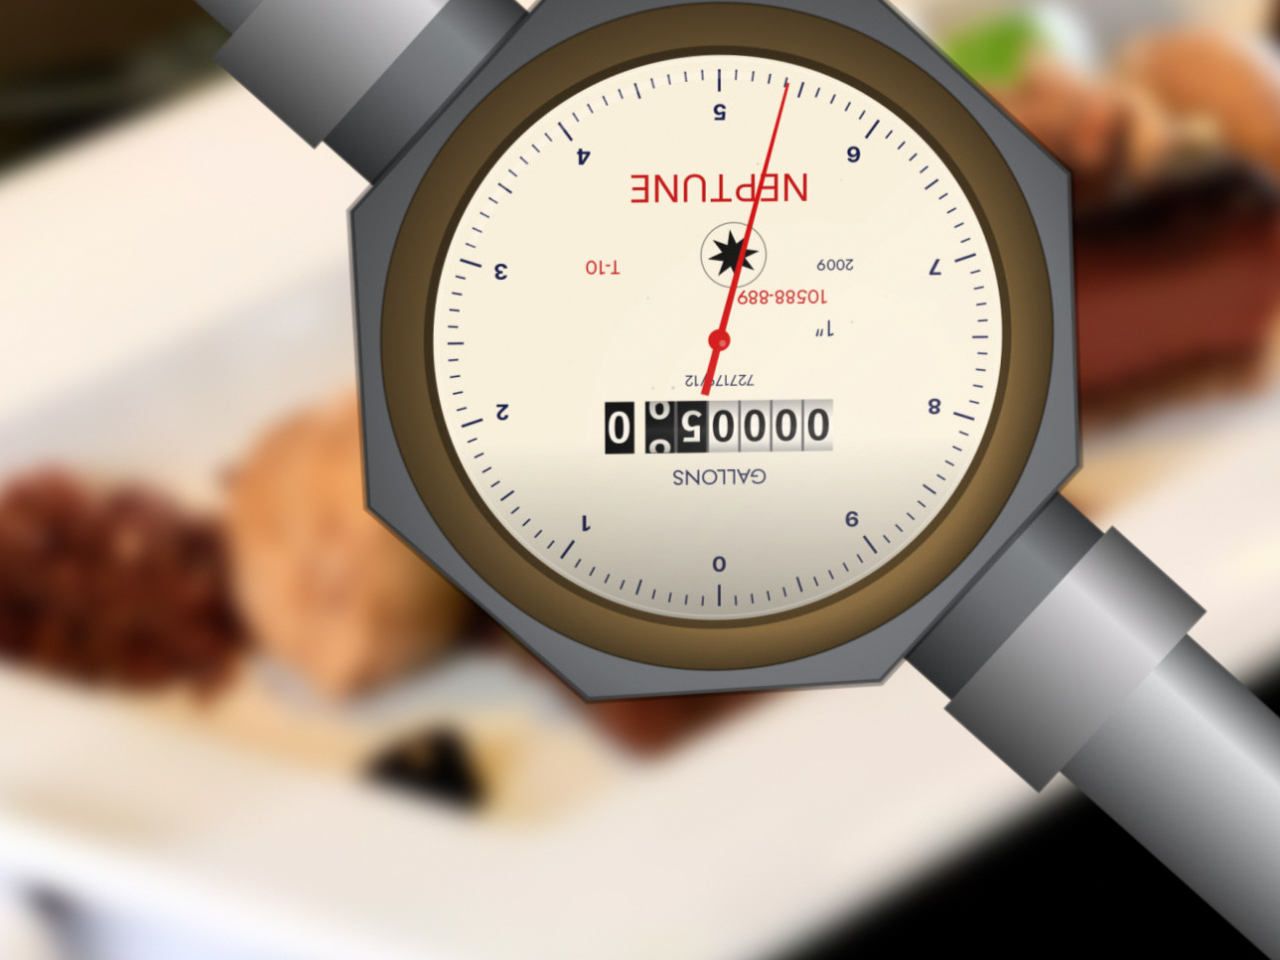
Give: 585.4 gal
